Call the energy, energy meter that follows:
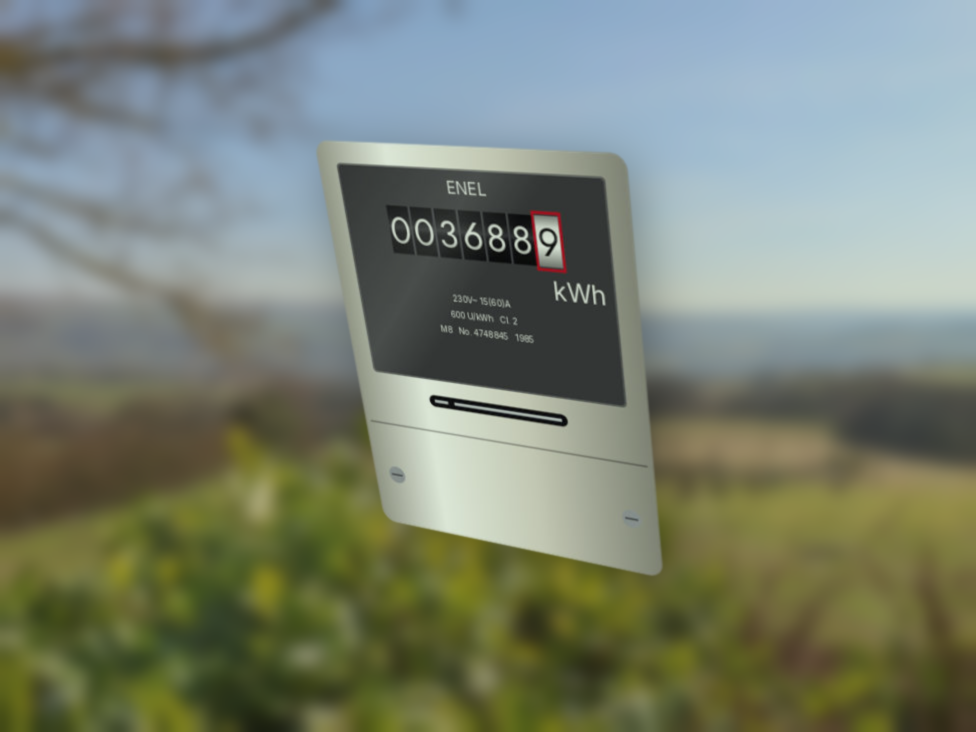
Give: 3688.9 kWh
